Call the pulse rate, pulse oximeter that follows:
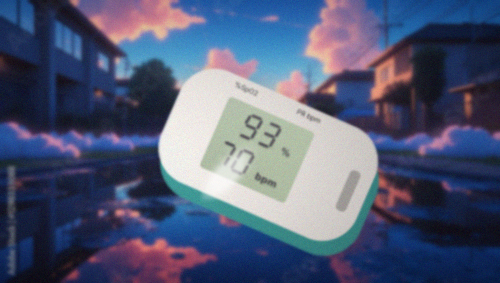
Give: 70 bpm
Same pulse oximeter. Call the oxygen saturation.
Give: 93 %
